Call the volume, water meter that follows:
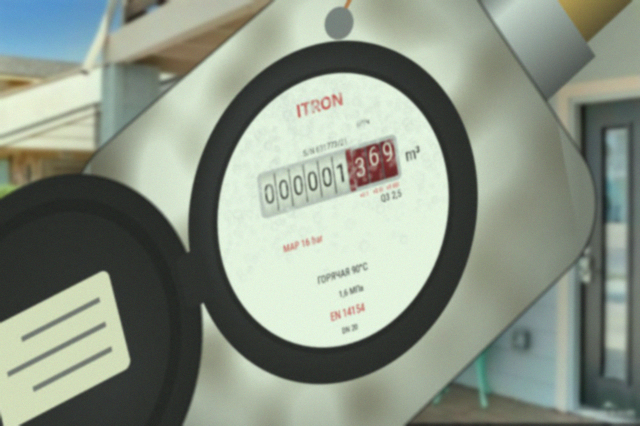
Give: 1.369 m³
